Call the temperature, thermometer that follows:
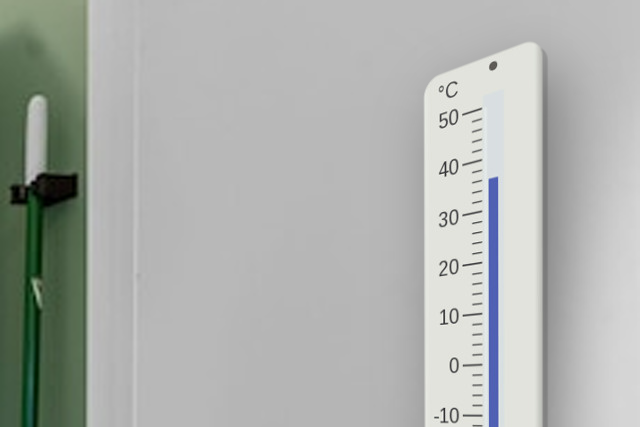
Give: 36 °C
